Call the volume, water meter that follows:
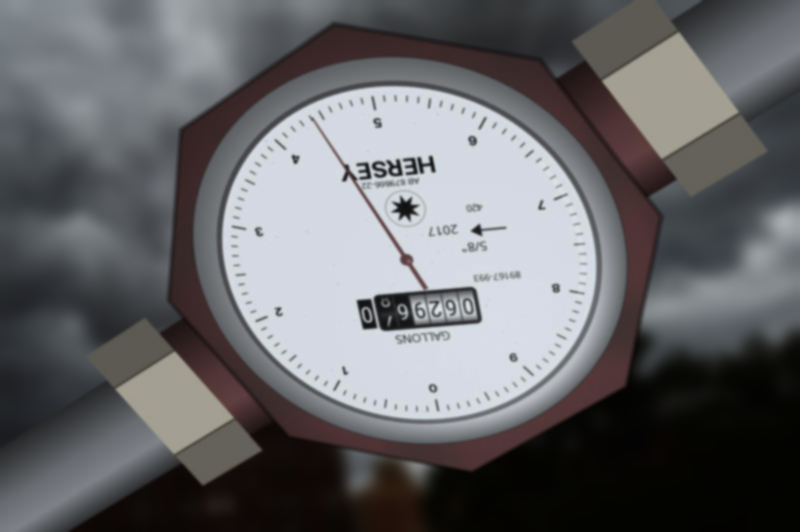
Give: 629674.4 gal
